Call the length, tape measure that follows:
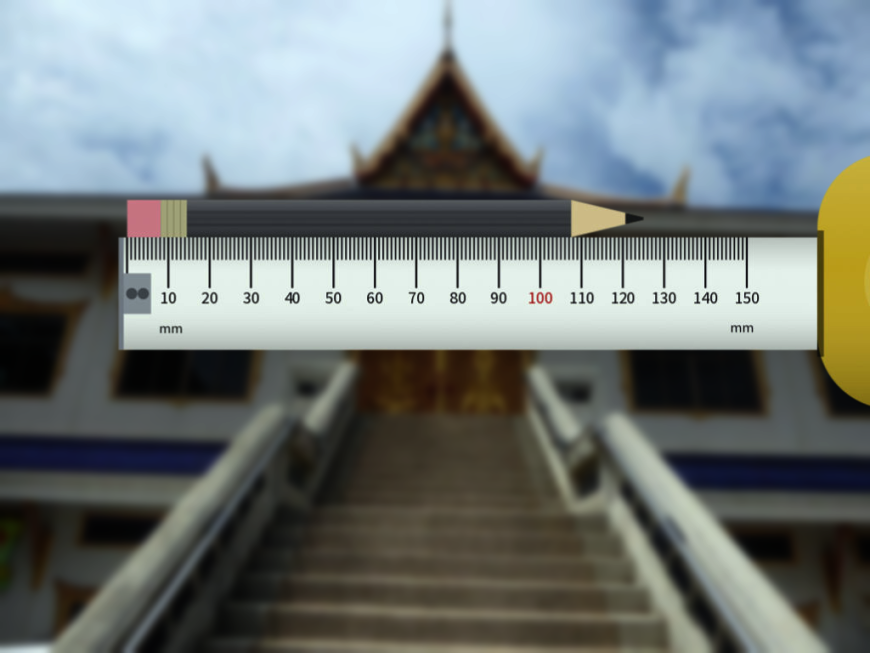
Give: 125 mm
